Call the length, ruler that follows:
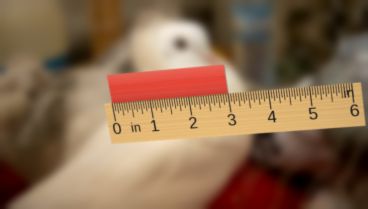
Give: 3 in
